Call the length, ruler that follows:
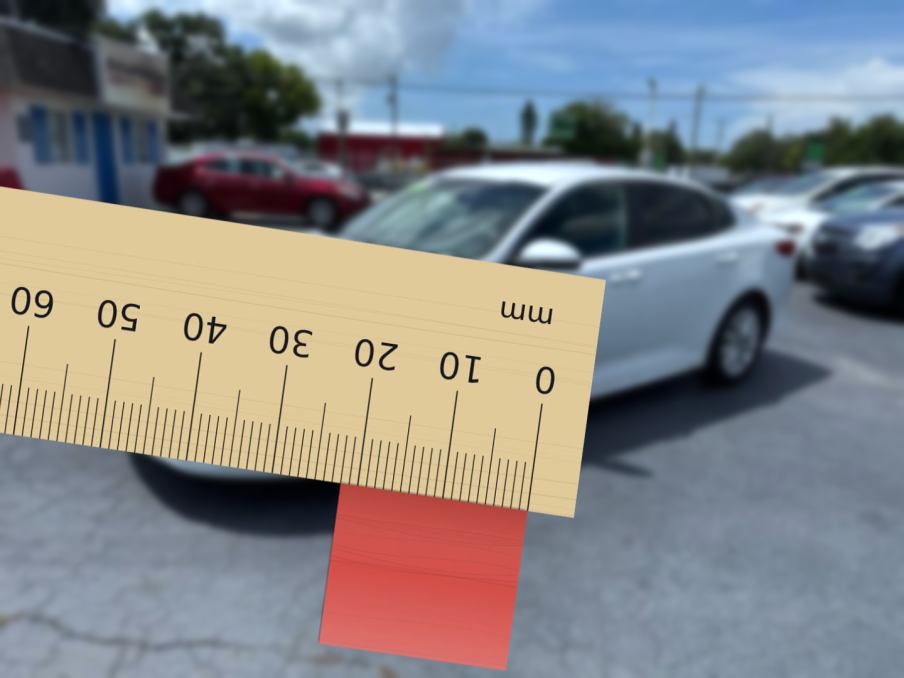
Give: 22 mm
